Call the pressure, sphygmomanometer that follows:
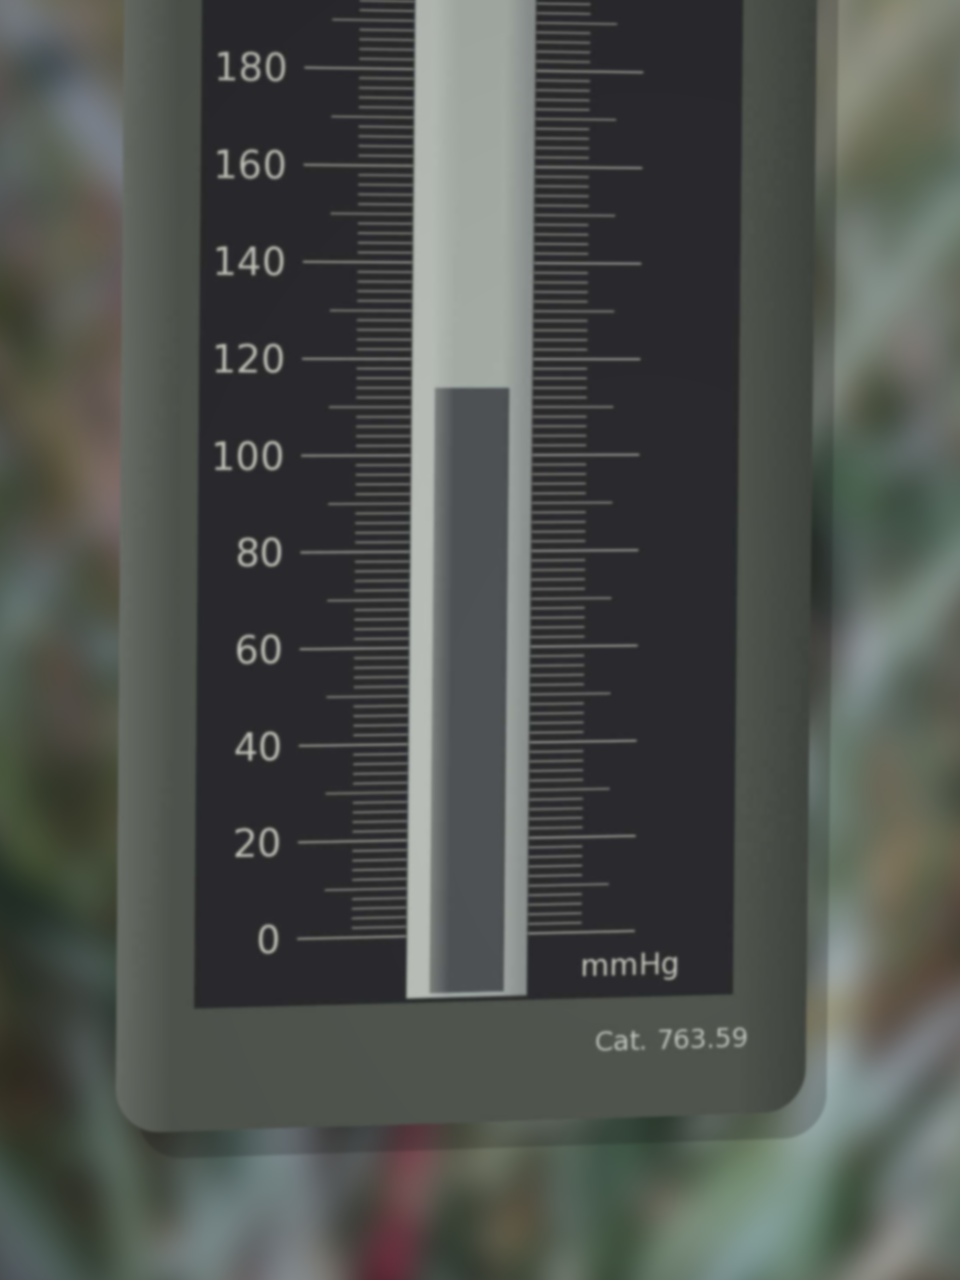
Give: 114 mmHg
